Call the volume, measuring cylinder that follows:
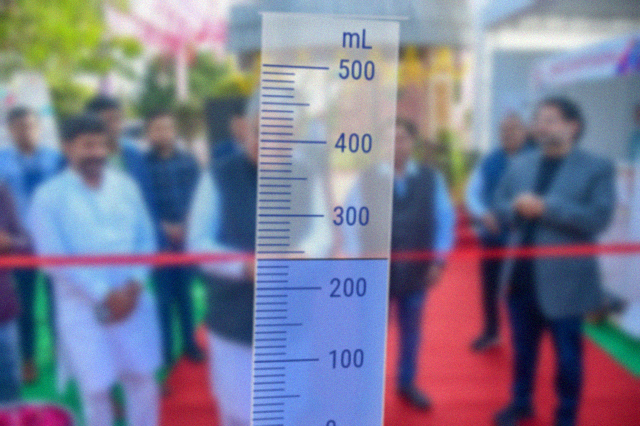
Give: 240 mL
